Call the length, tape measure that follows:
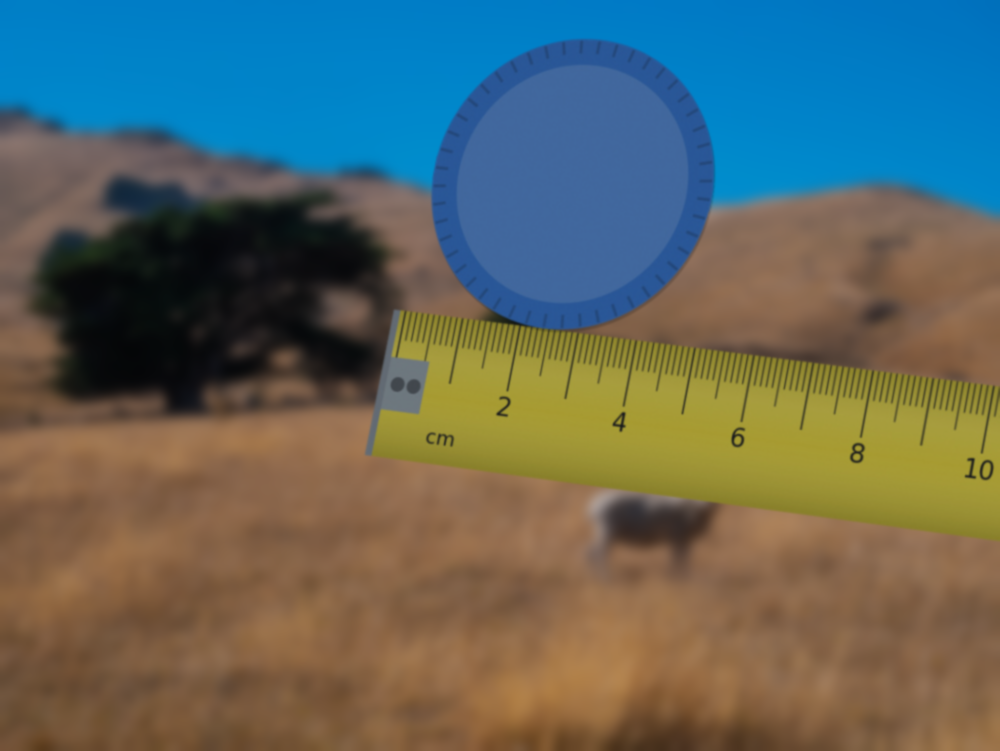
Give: 4.8 cm
